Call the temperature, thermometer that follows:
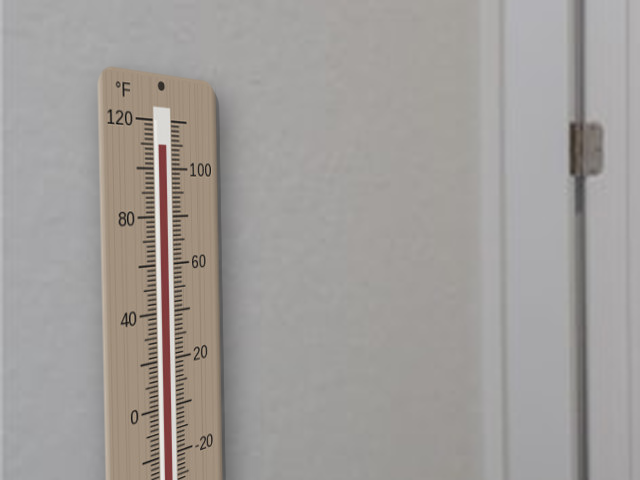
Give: 110 °F
